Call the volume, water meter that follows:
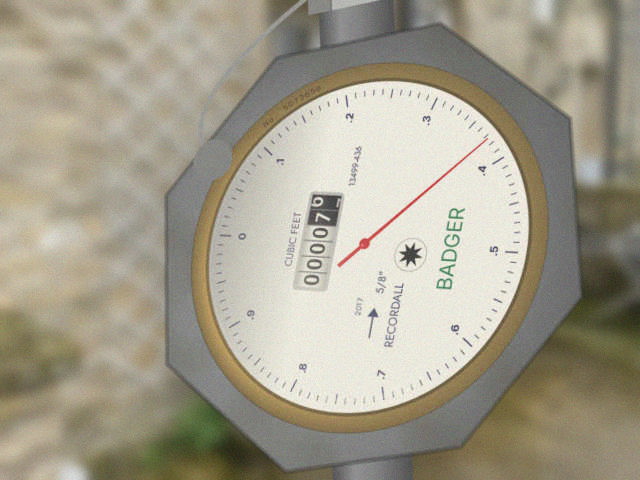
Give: 76.37 ft³
